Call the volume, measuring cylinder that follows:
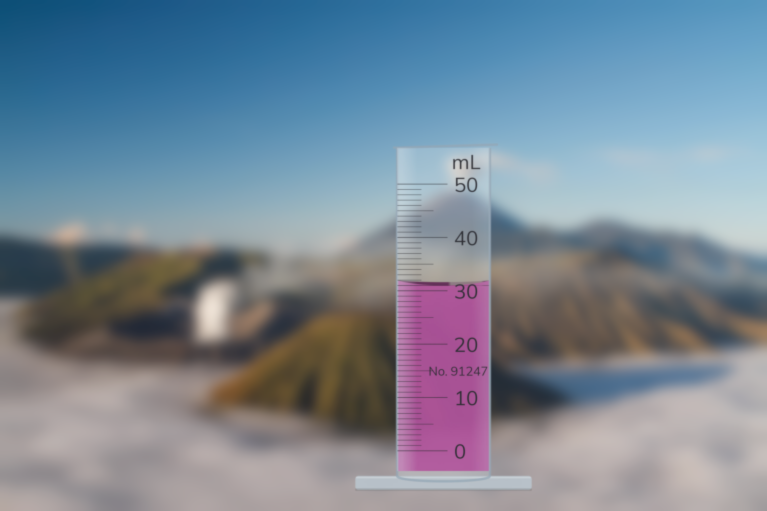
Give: 31 mL
